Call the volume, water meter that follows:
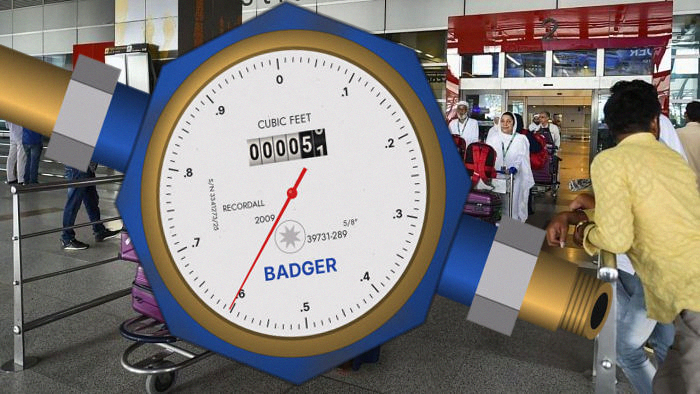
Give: 50.60 ft³
